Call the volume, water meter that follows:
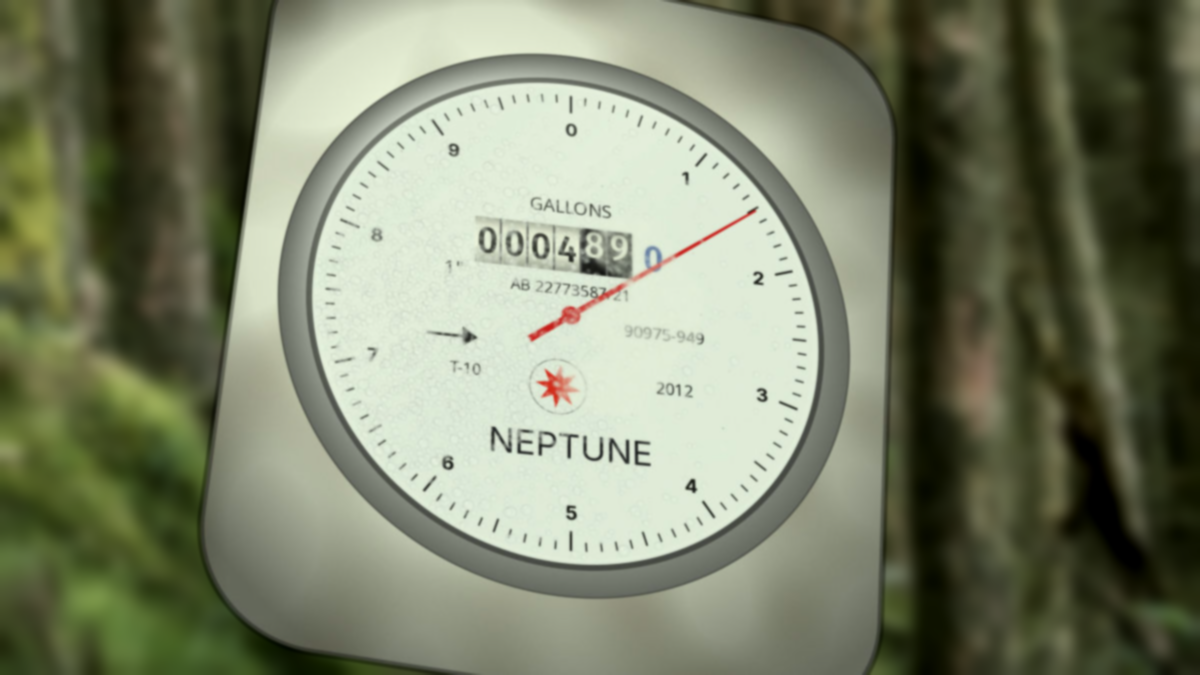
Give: 4891.5 gal
